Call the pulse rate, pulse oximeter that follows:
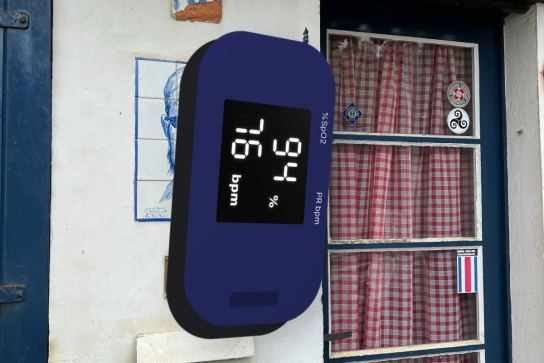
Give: 76 bpm
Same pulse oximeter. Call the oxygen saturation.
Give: 94 %
